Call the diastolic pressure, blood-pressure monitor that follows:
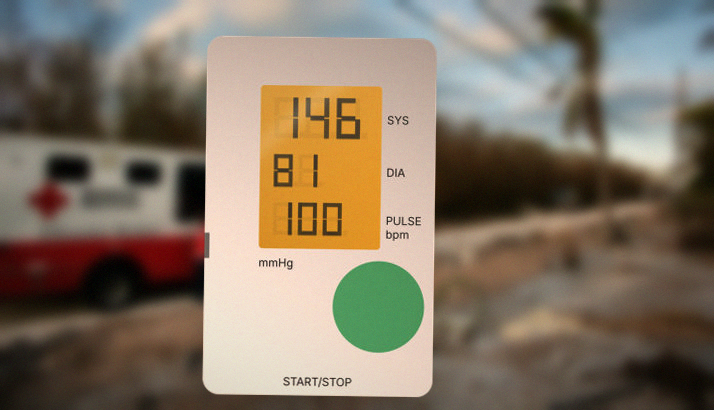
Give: 81 mmHg
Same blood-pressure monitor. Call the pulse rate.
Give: 100 bpm
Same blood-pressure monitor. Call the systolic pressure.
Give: 146 mmHg
